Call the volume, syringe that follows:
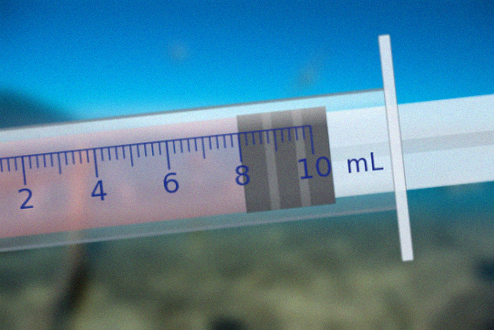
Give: 8 mL
